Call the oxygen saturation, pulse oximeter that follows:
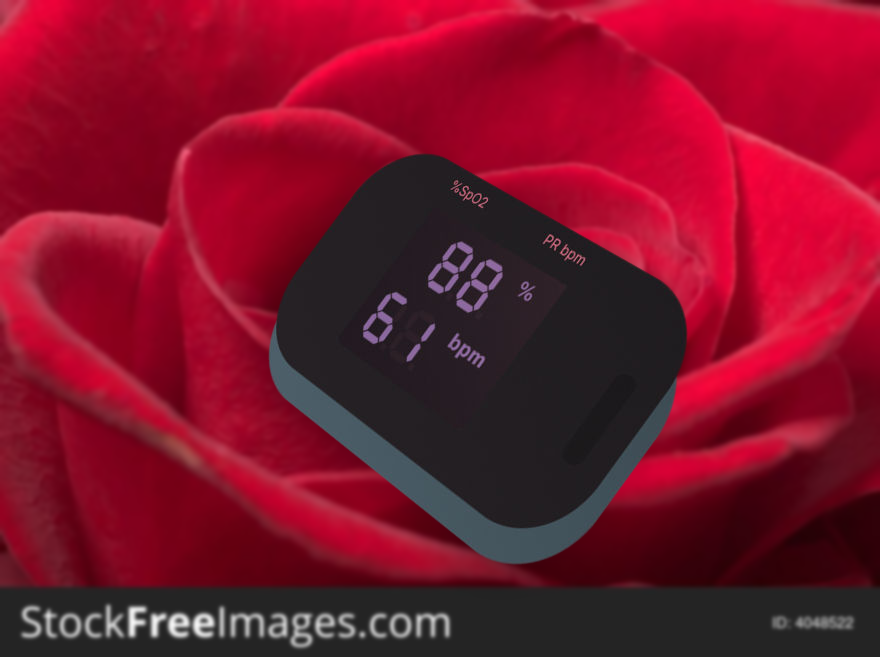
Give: 88 %
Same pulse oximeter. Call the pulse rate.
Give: 61 bpm
